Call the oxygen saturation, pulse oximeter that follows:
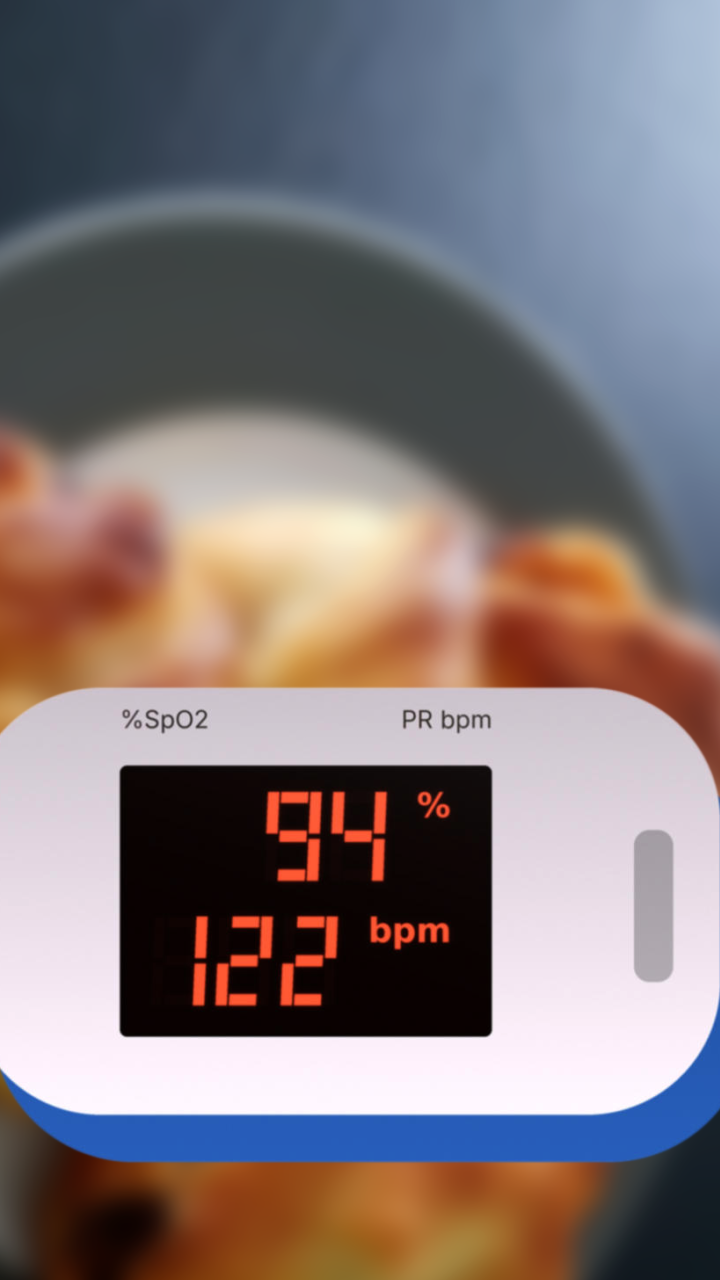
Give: 94 %
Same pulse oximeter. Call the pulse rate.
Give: 122 bpm
